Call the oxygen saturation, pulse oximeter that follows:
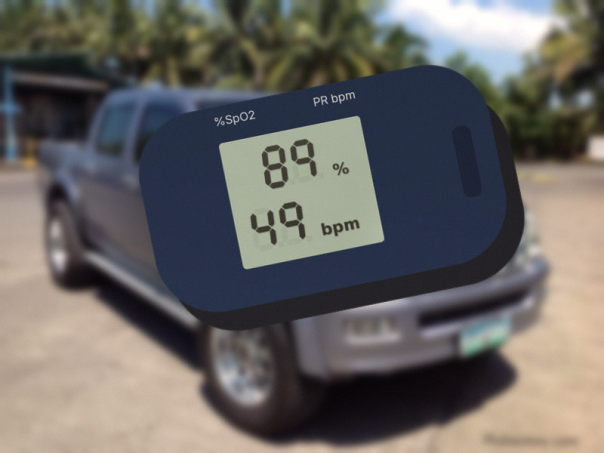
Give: 89 %
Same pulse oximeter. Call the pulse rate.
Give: 49 bpm
